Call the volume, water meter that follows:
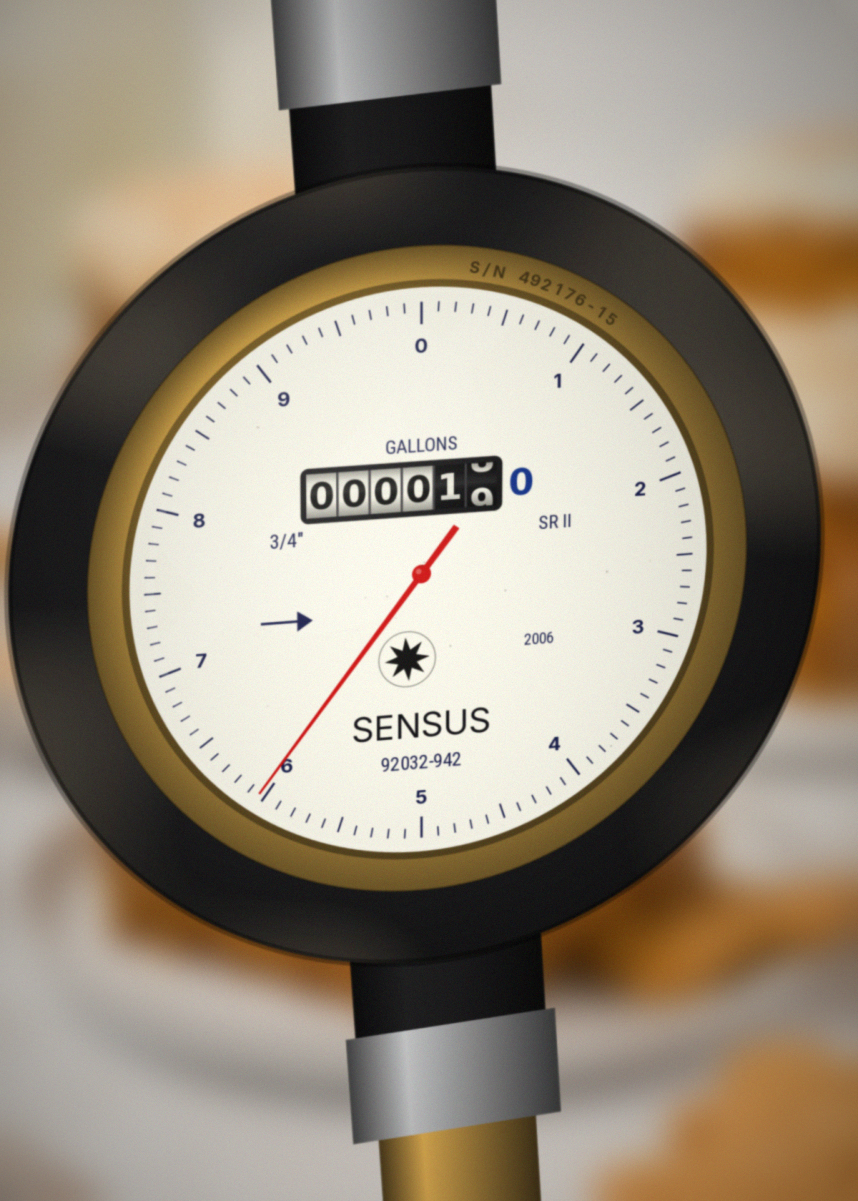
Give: 186.0 gal
